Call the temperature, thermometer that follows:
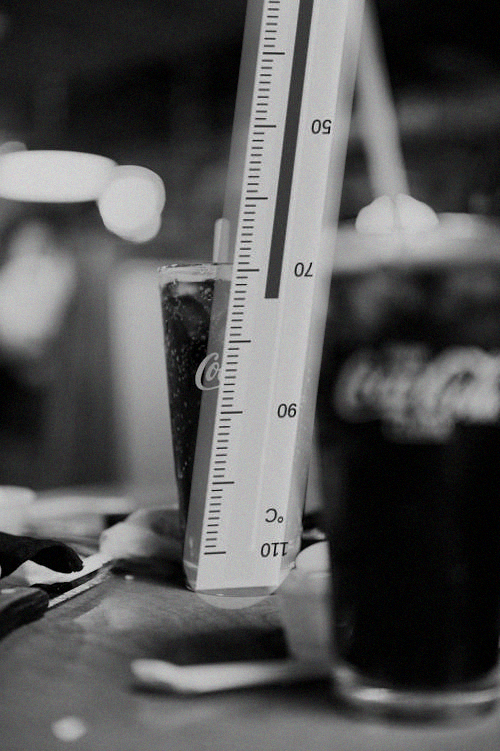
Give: 74 °C
